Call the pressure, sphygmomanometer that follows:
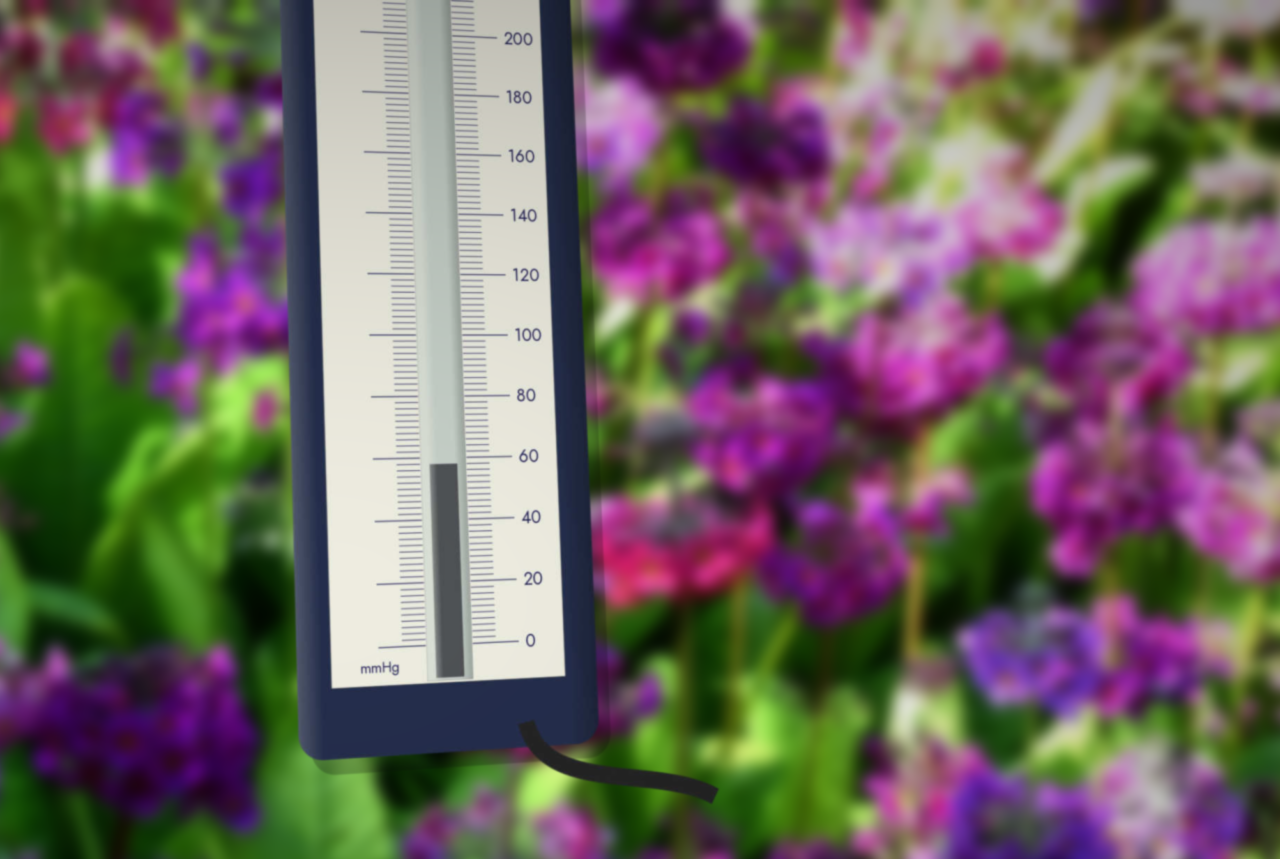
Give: 58 mmHg
